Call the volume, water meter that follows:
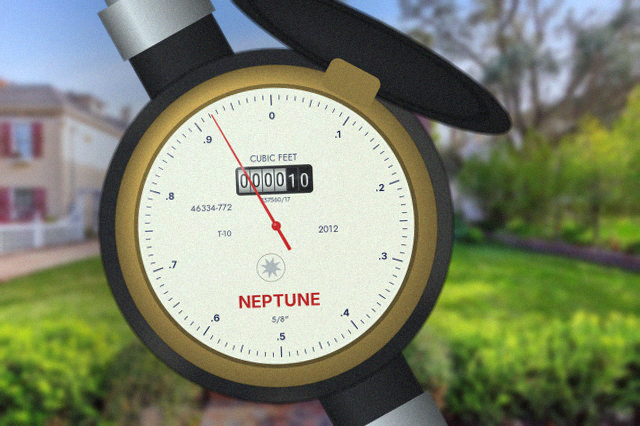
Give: 9.92 ft³
